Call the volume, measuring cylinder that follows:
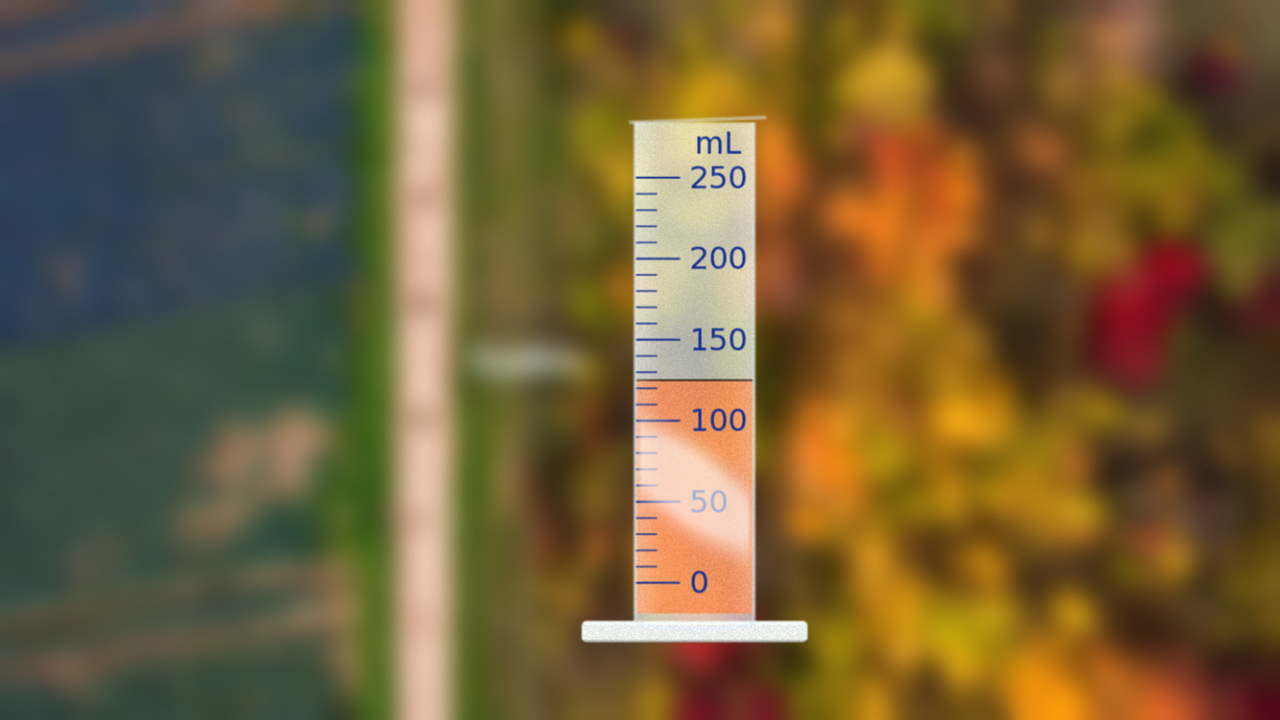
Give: 125 mL
